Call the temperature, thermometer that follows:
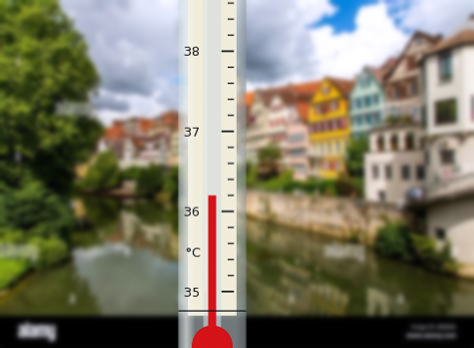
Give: 36.2 °C
